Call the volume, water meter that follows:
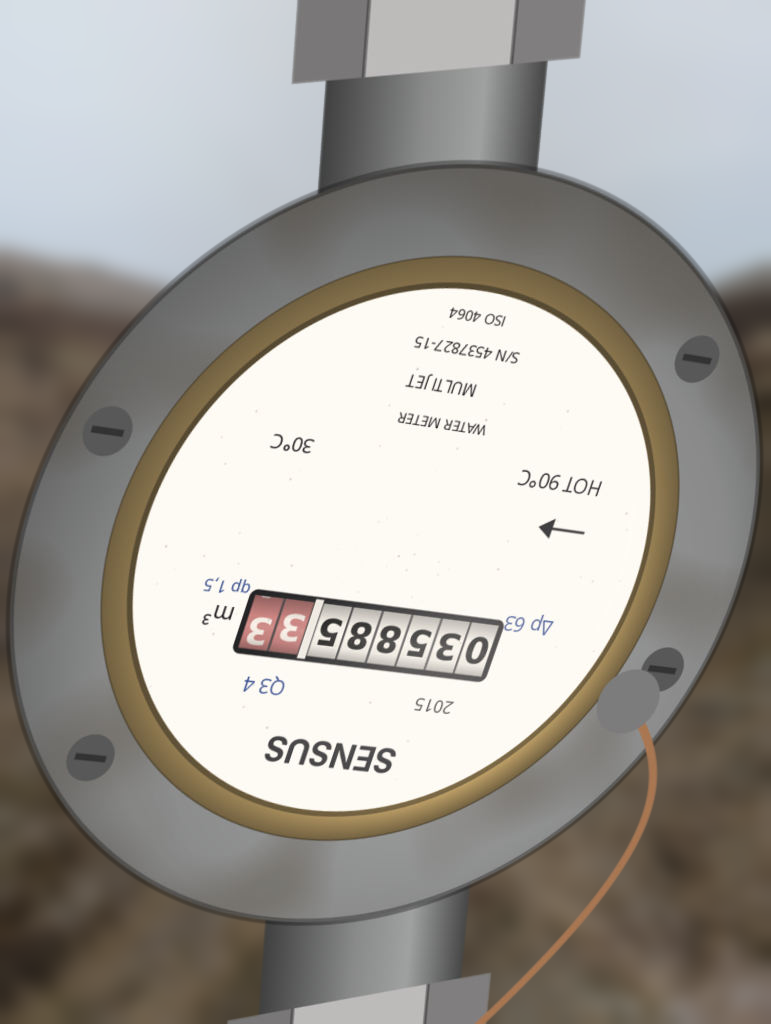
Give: 35885.33 m³
